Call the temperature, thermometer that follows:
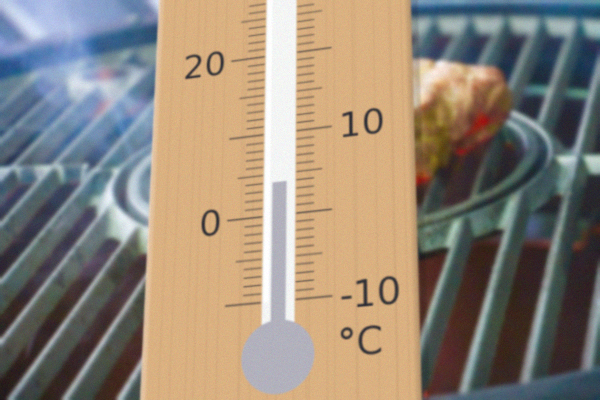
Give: 4 °C
